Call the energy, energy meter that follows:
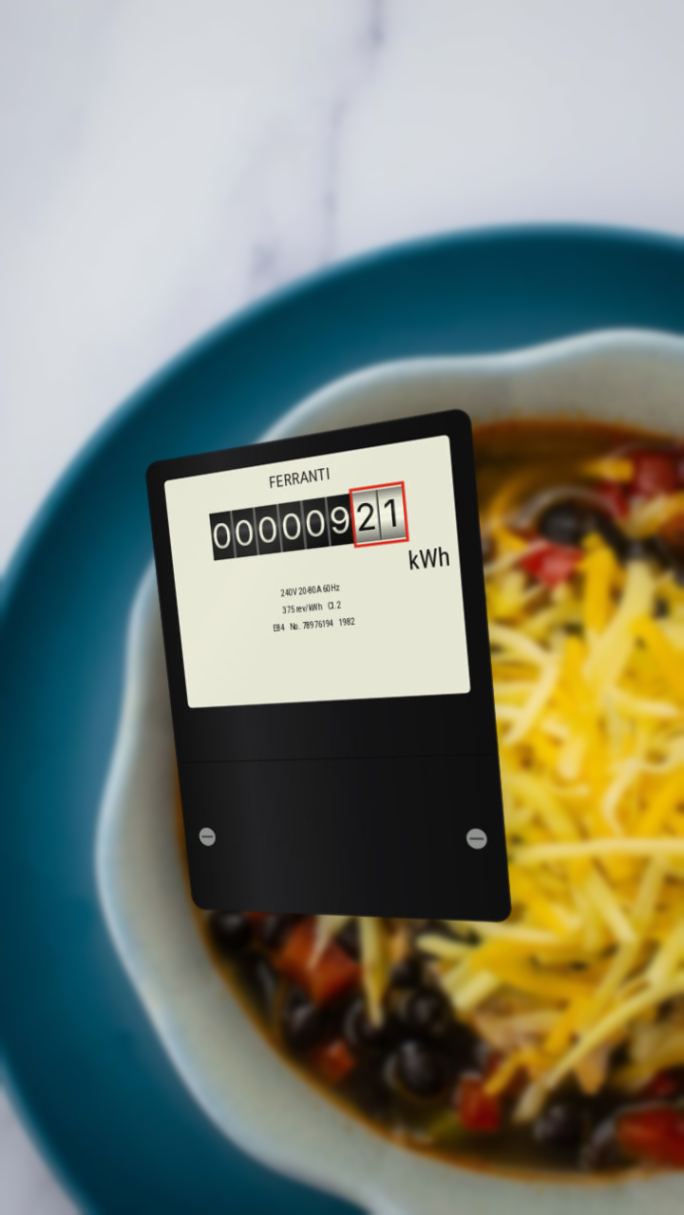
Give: 9.21 kWh
